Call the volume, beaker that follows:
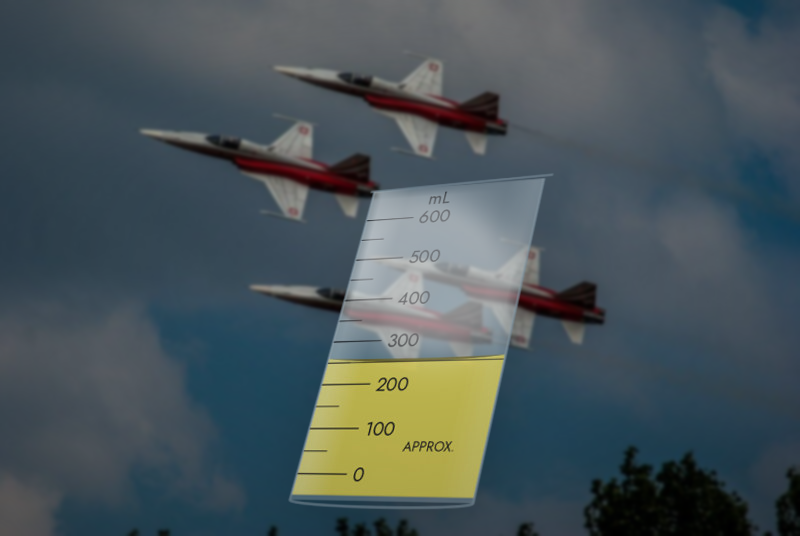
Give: 250 mL
